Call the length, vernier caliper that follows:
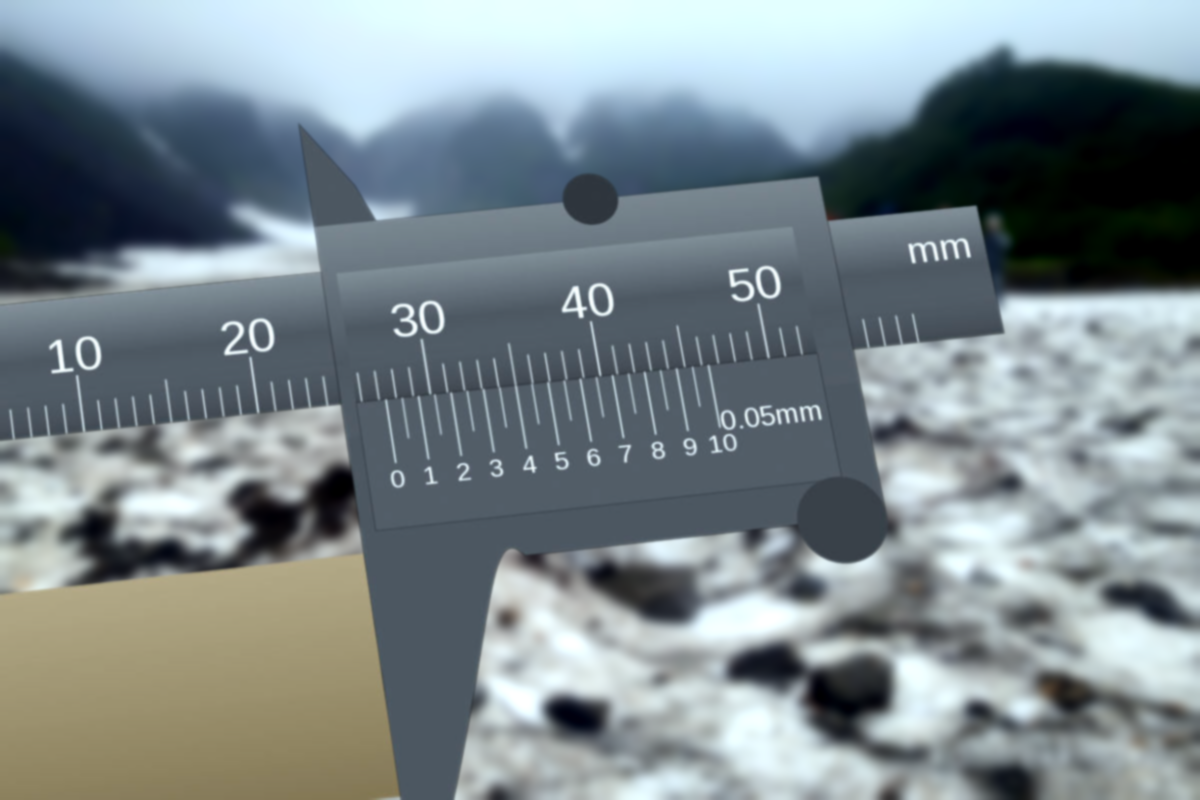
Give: 27.4 mm
